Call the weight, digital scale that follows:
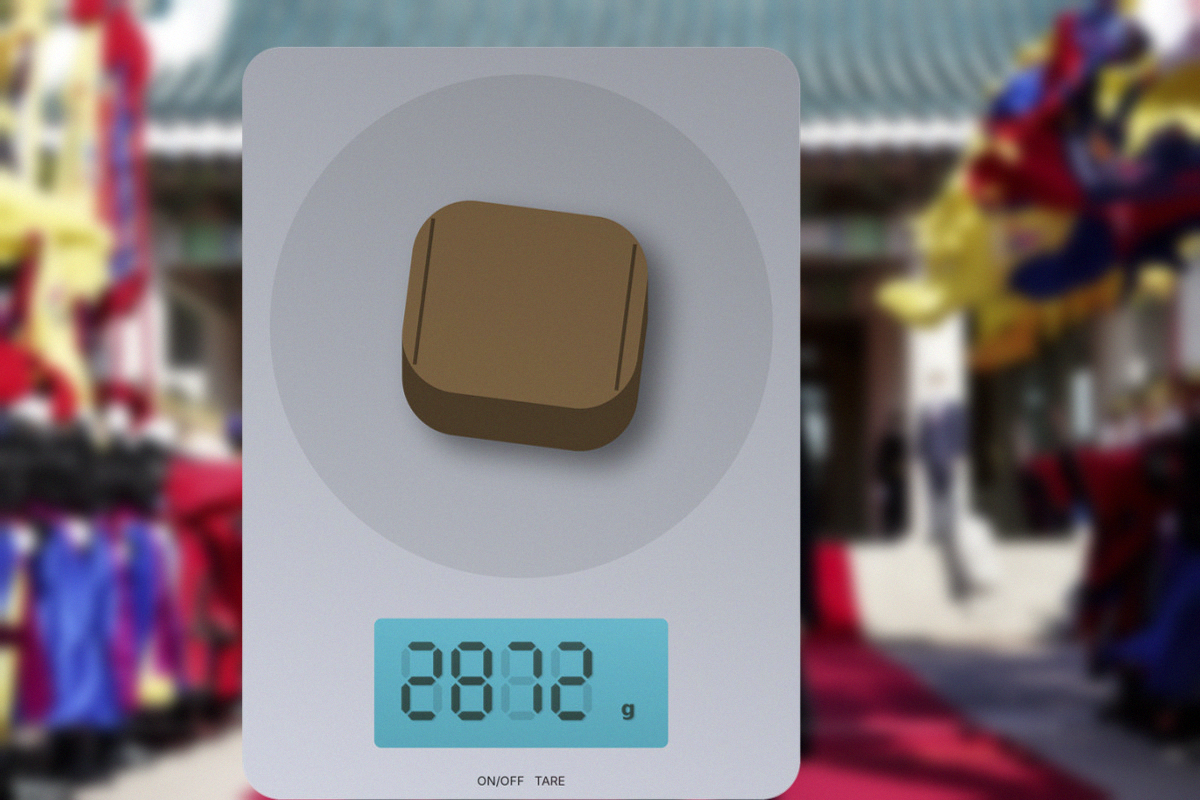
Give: 2872 g
